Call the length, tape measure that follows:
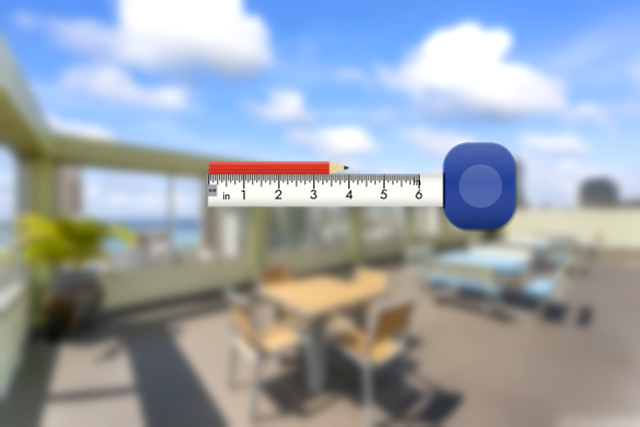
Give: 4 in
